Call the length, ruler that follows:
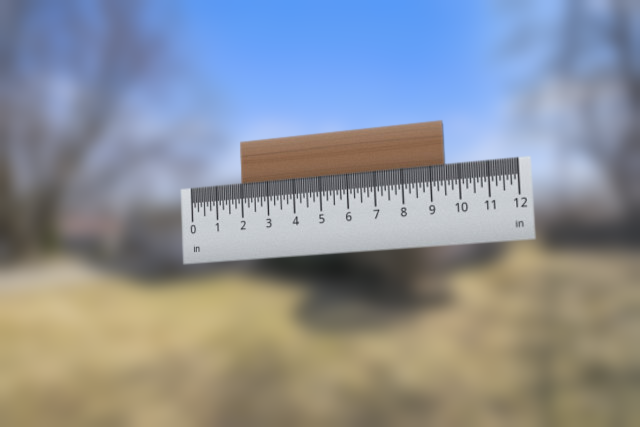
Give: 7.5 in
